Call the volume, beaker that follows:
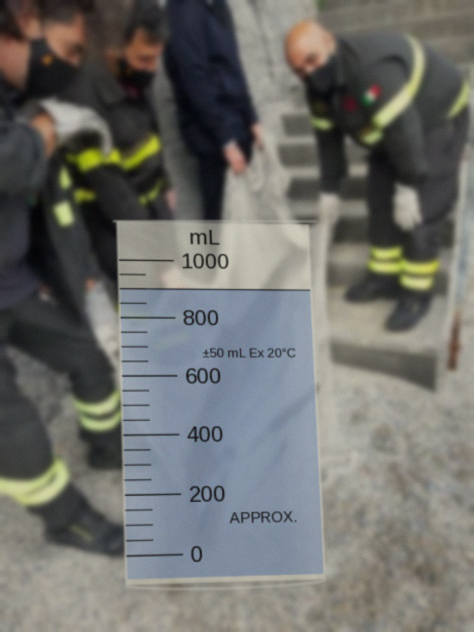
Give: 900 mL
